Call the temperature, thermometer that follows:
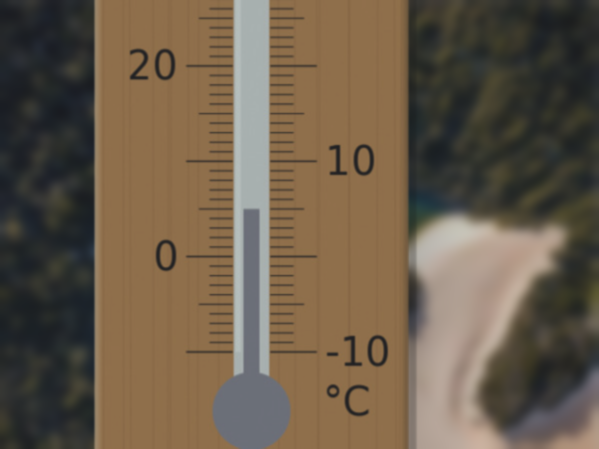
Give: 5 °C
